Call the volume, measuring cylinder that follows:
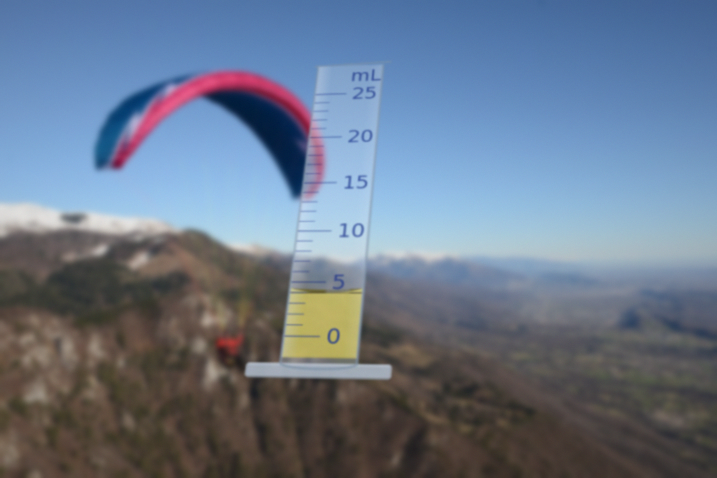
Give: 4 mL
